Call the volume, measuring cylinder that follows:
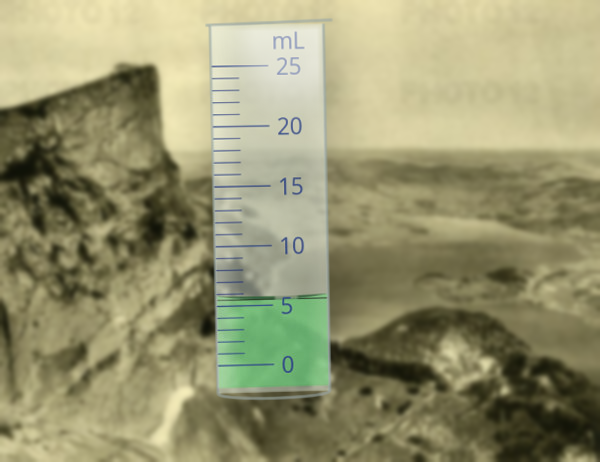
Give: 5.5 mL
